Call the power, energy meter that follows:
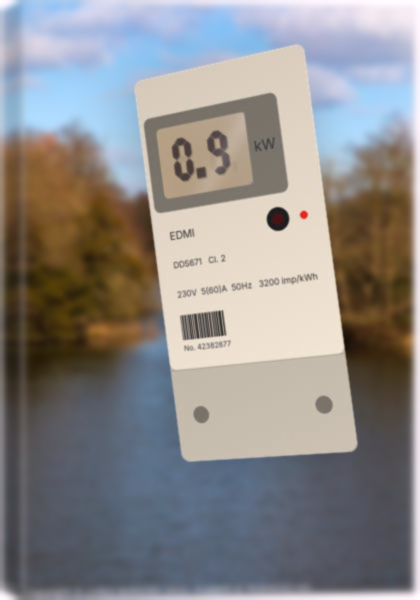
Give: 0.9 kW
